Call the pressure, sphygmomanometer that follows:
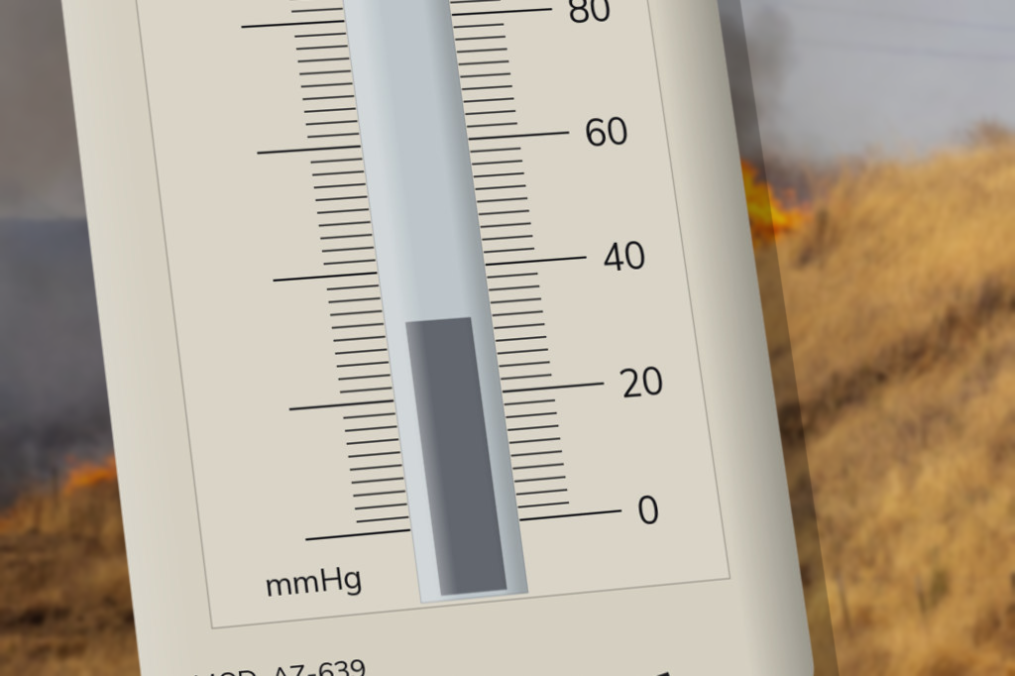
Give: 32 mmHg
